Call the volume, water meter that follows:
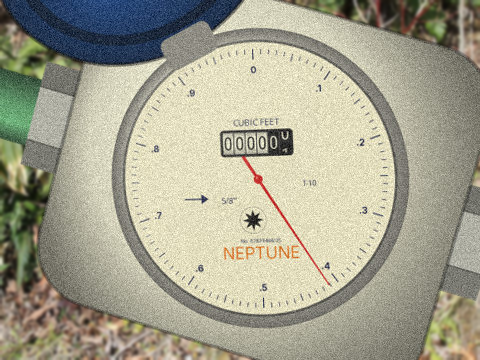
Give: 0.41 ft³
